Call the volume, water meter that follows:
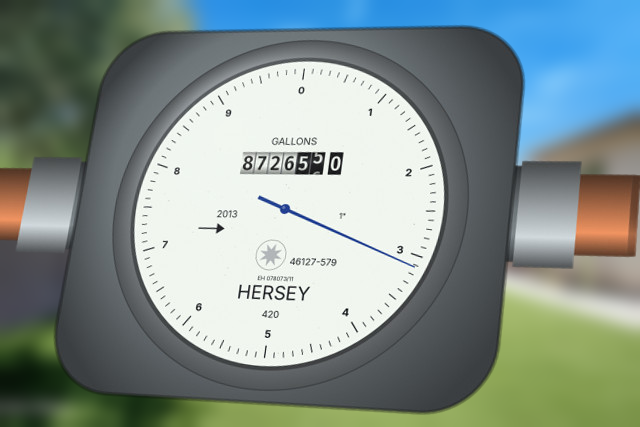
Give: 8726553.1 gal
